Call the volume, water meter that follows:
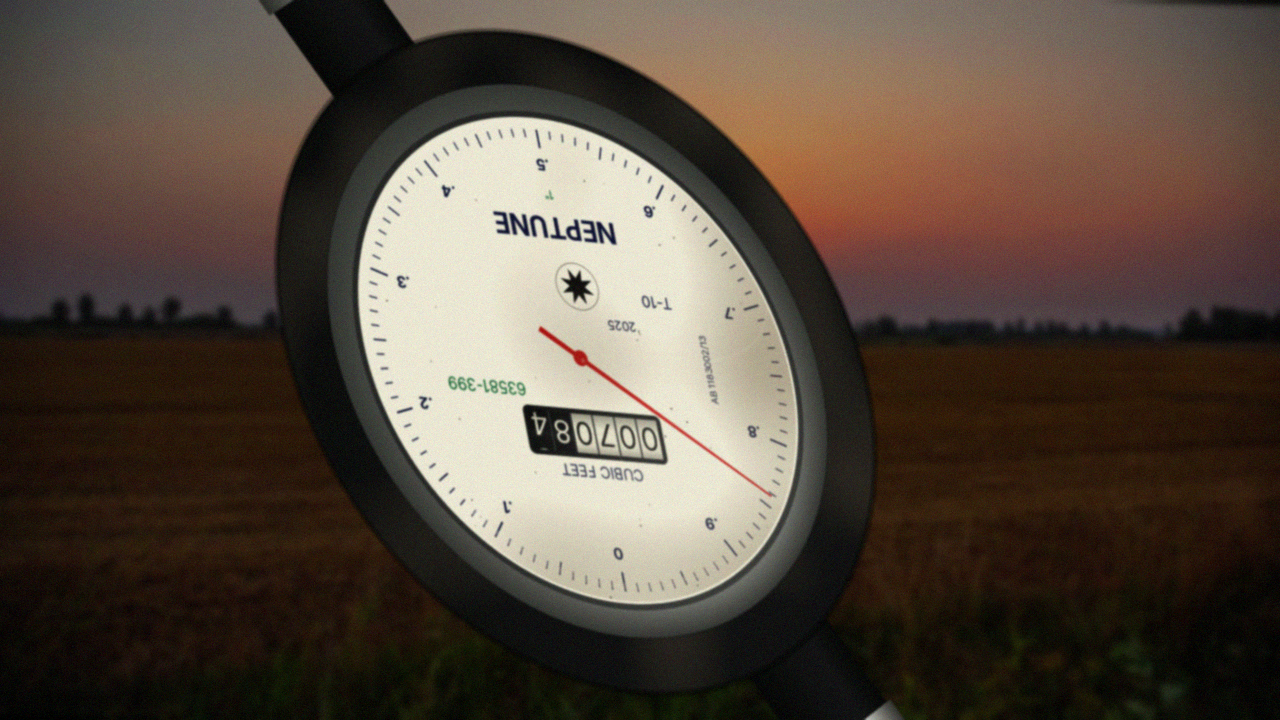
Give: 7083.84 ft³
